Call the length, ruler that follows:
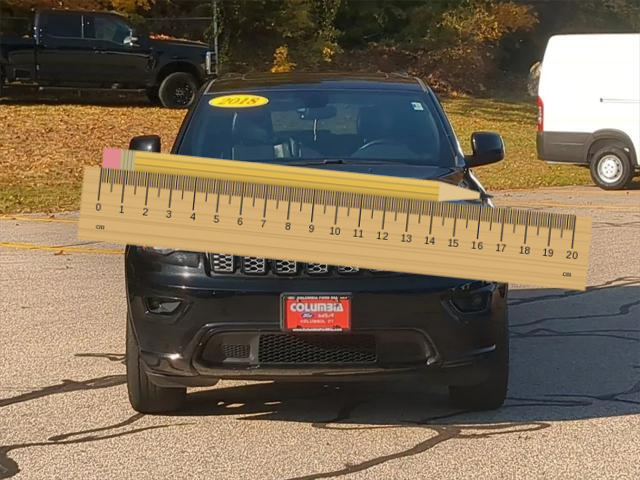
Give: 16.5 cm
